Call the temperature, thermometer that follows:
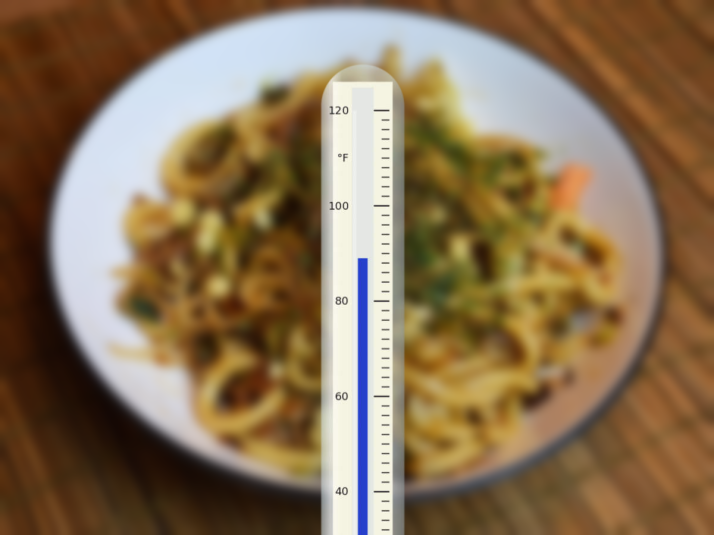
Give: 89 °F
